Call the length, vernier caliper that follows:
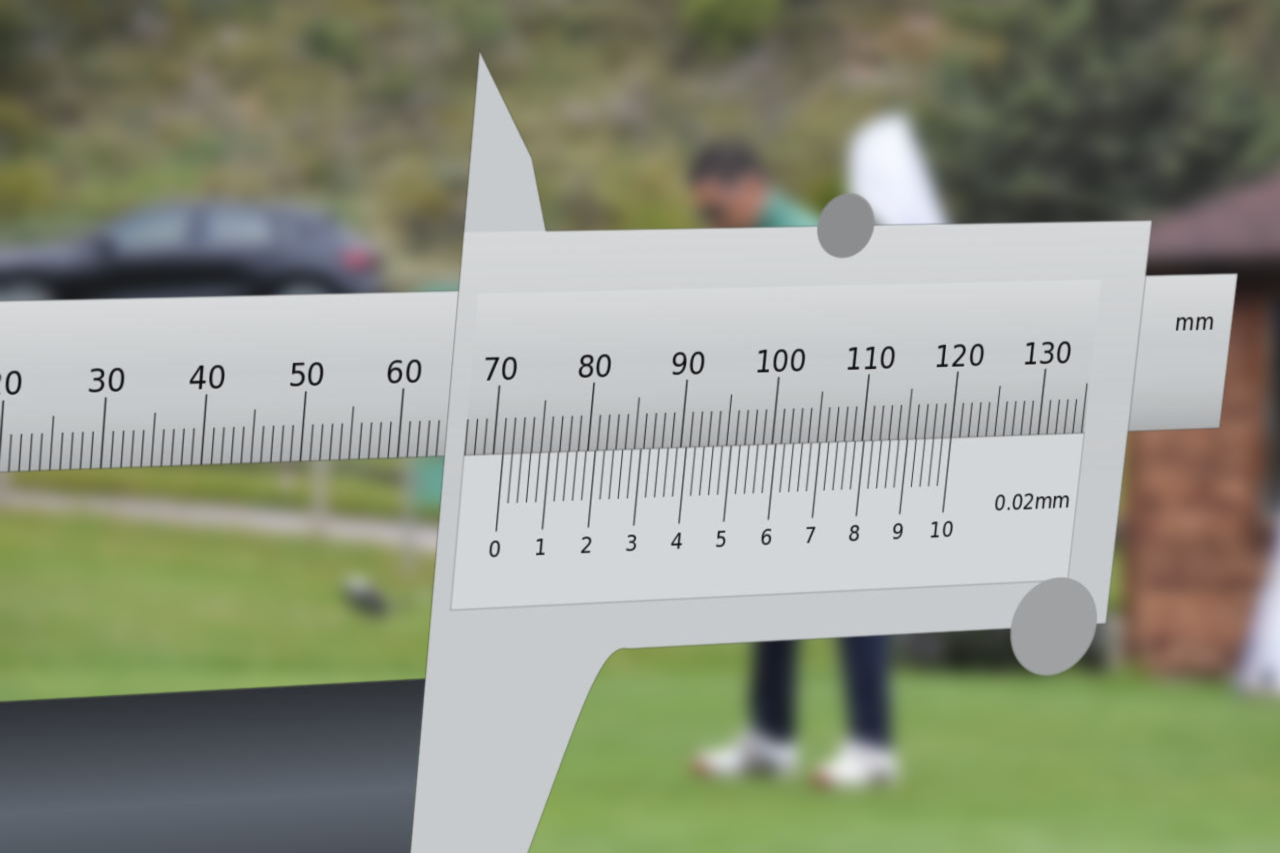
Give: 71.0 mm
